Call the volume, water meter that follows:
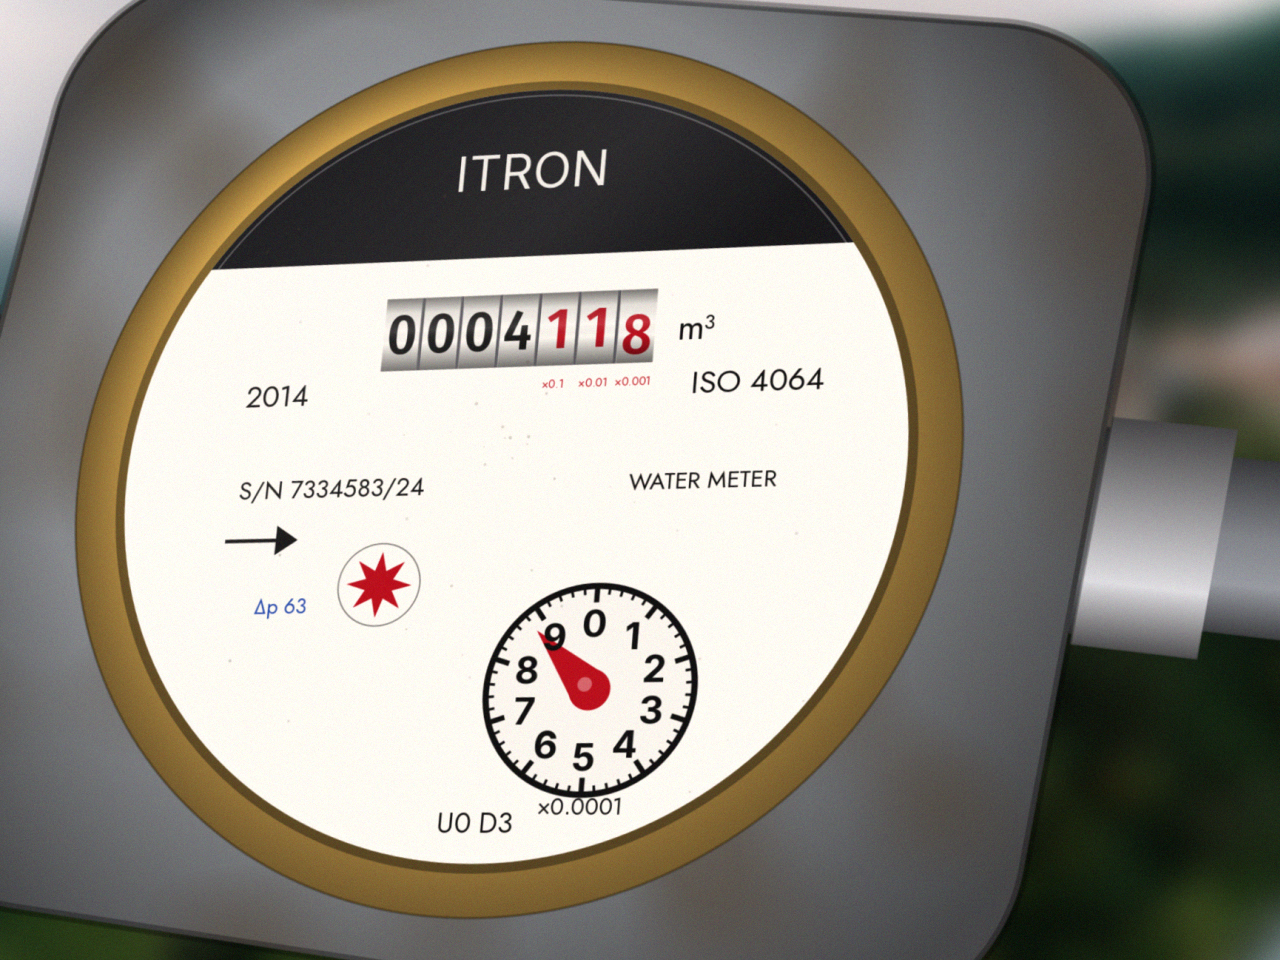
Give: 4.1178 m³
